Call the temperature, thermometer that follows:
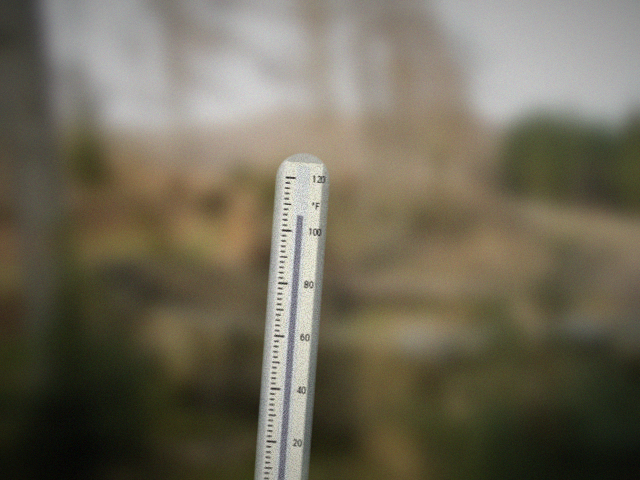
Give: 106 °F
